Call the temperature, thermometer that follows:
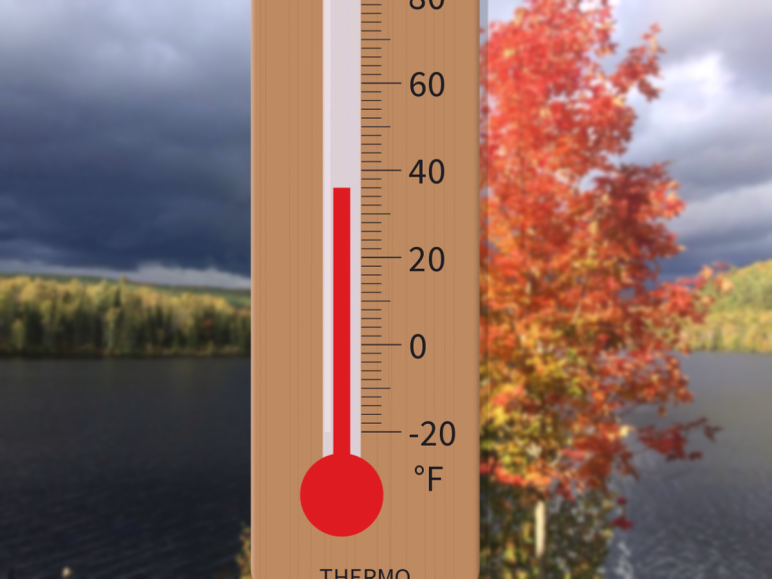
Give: 36 °F
